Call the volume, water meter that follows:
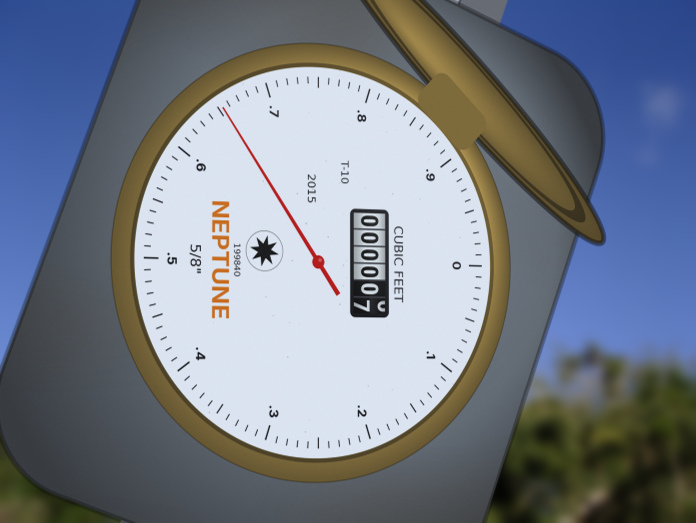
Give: 6.65 ft³
